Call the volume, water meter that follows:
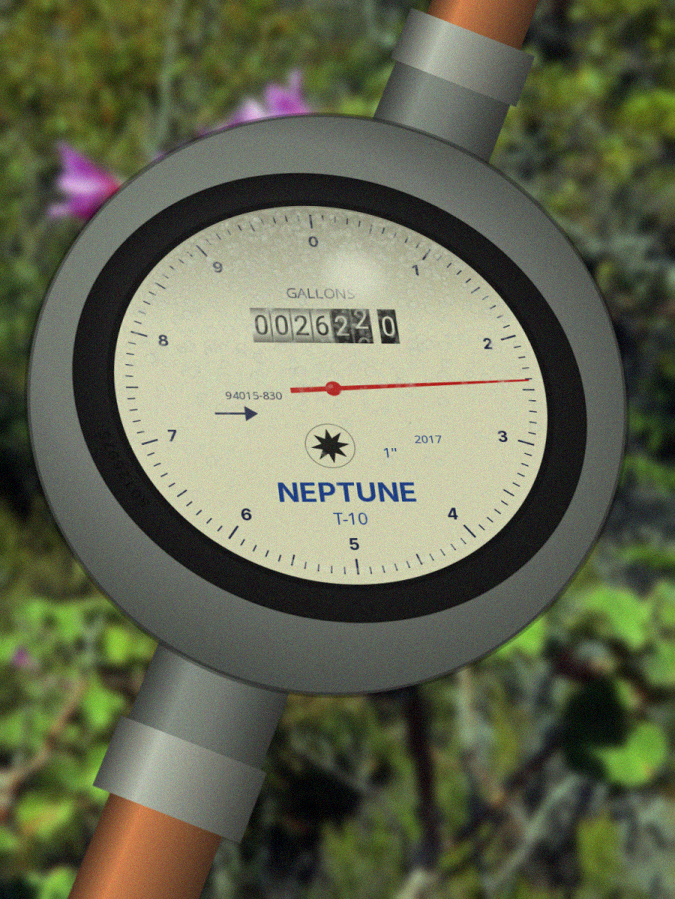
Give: 26222.4 gal
